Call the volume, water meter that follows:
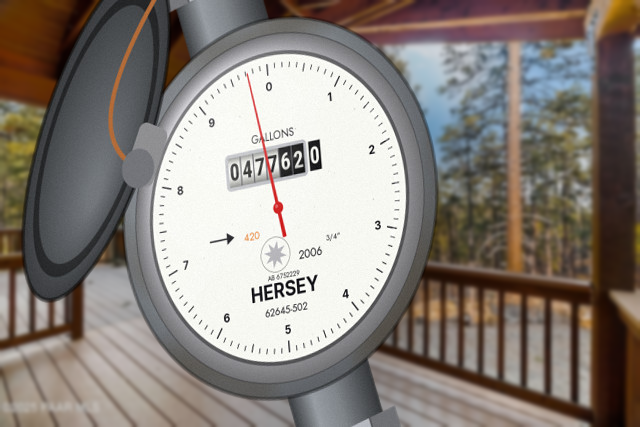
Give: 477619.7 gal
